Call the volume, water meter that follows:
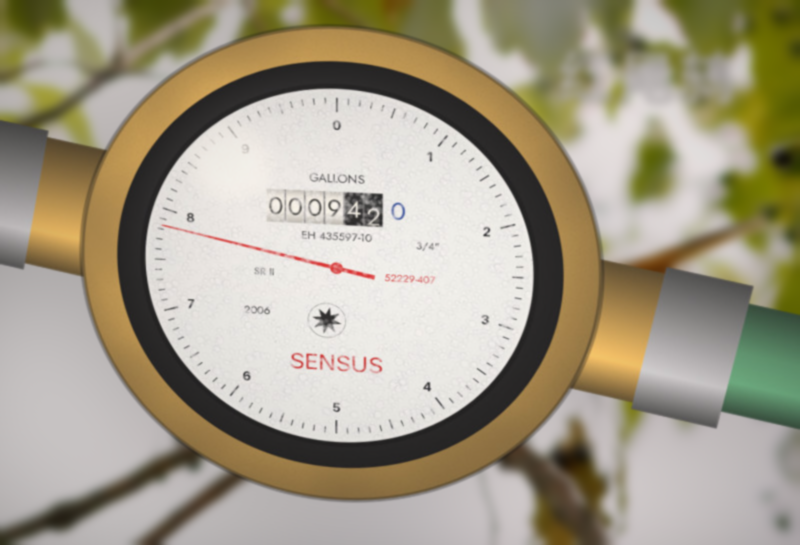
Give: 9417.8 gal
